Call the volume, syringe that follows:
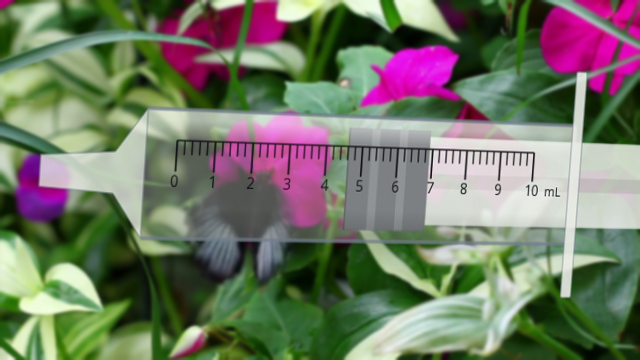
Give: 4.6 mL
